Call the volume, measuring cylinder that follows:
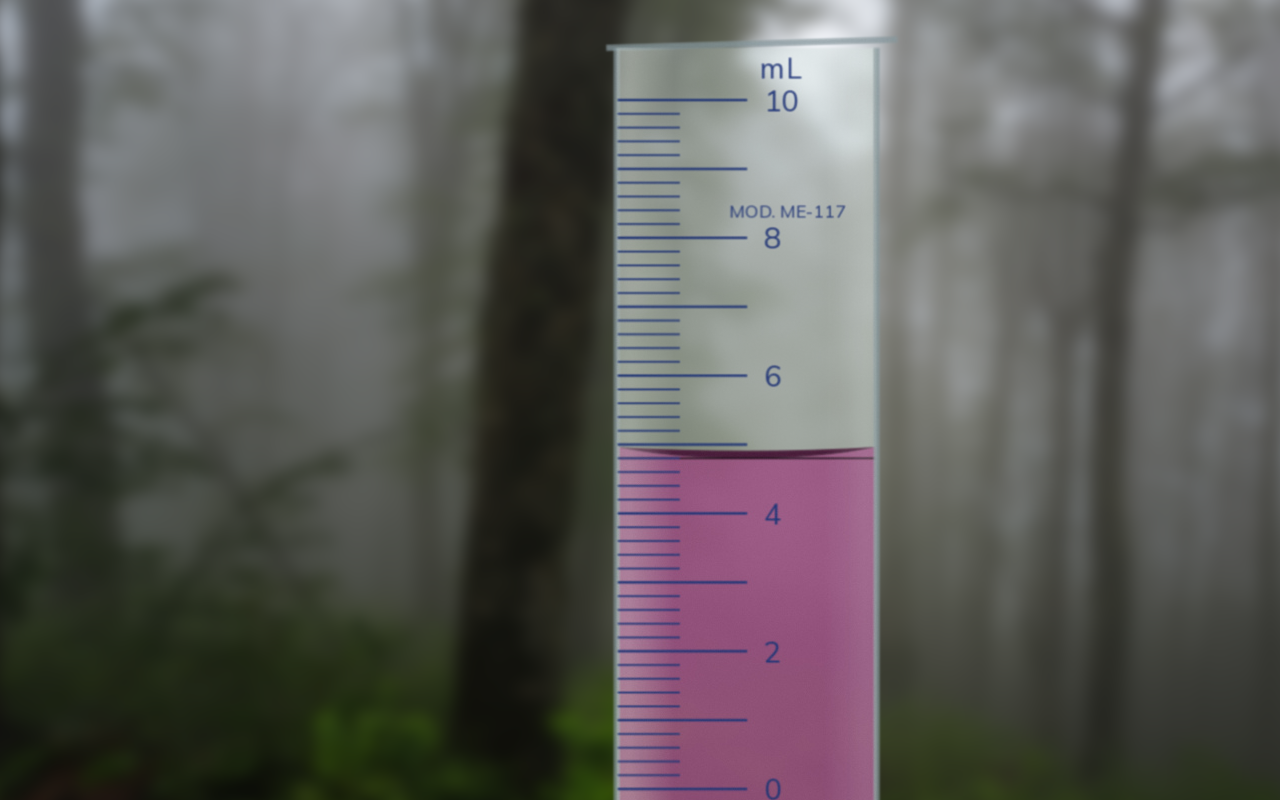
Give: 4.8 mL
